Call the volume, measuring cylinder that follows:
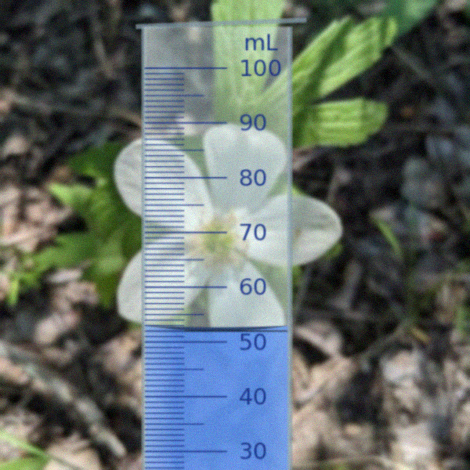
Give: 52 mL
